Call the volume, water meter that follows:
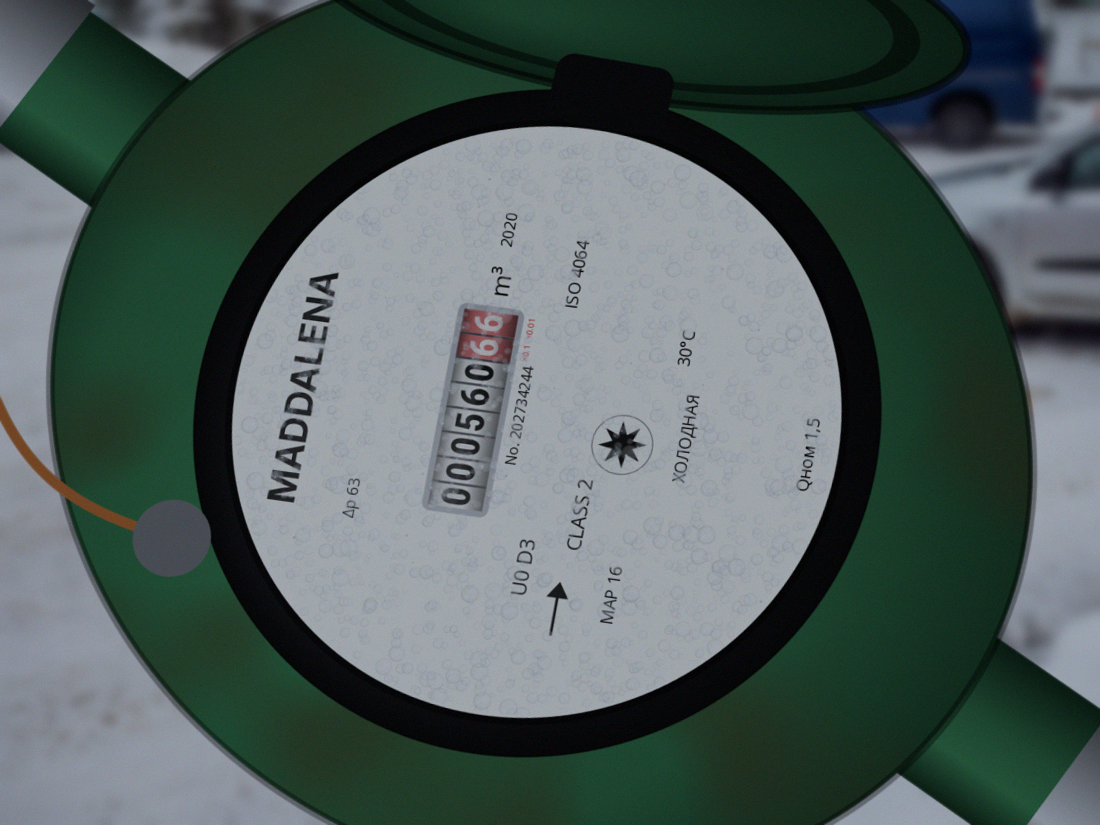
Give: 560.66 m³
